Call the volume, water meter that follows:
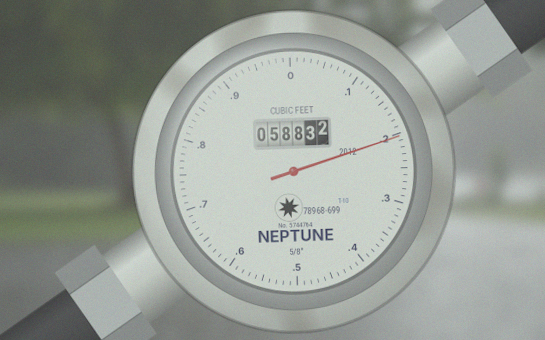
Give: 58832.20 ft³
